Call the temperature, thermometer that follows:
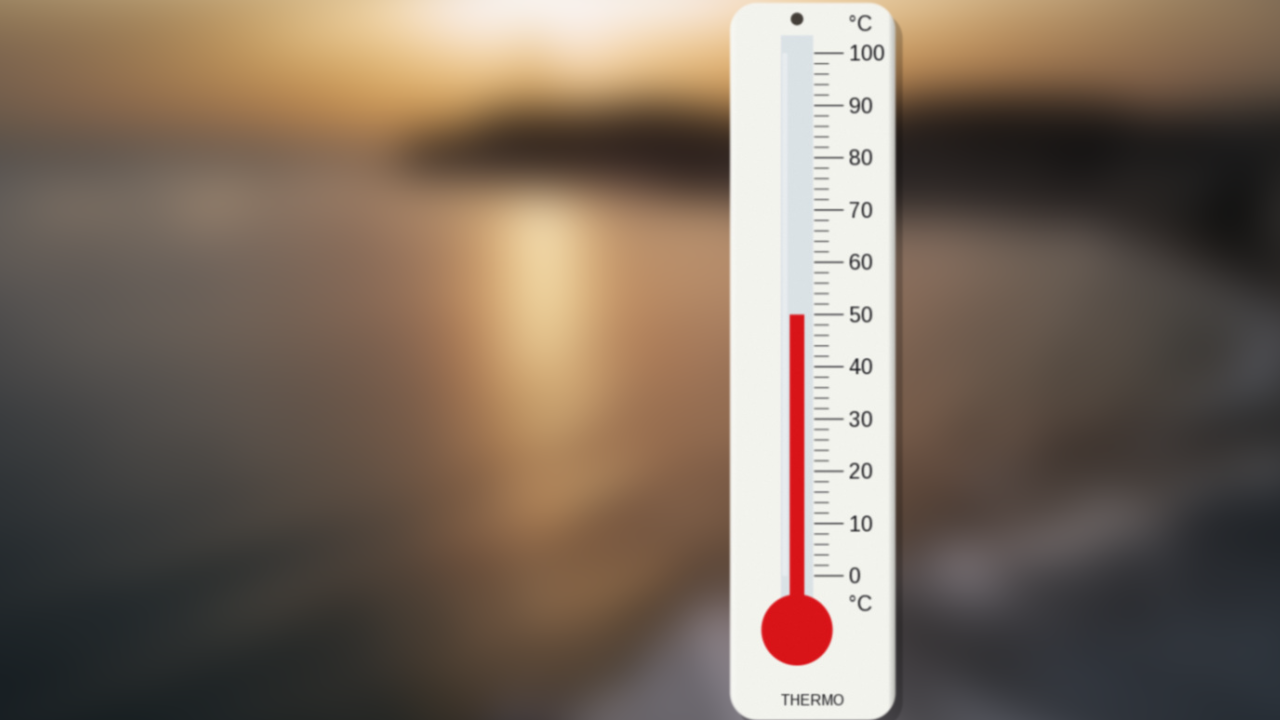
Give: 50 °C
